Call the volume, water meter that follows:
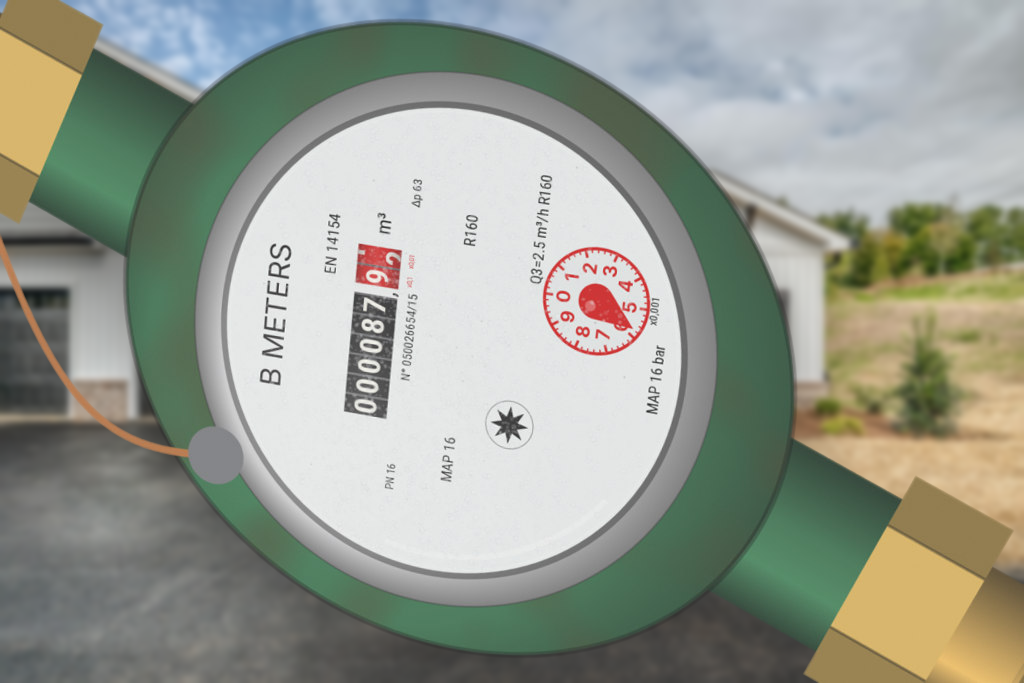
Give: 87.915 m³
